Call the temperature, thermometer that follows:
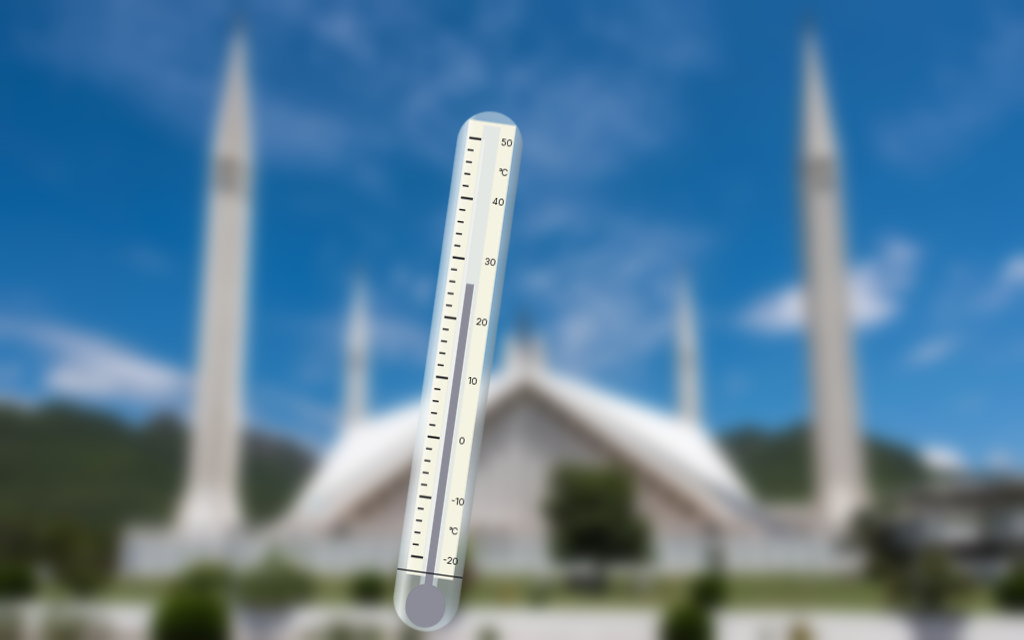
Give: 26 °C
